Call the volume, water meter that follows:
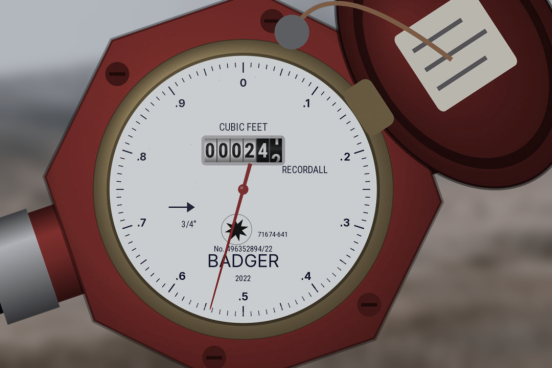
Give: 241.54 ft³
